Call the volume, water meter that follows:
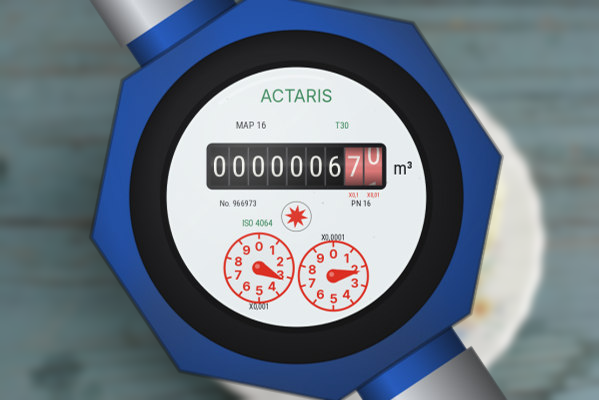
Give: 6.7032 m³
